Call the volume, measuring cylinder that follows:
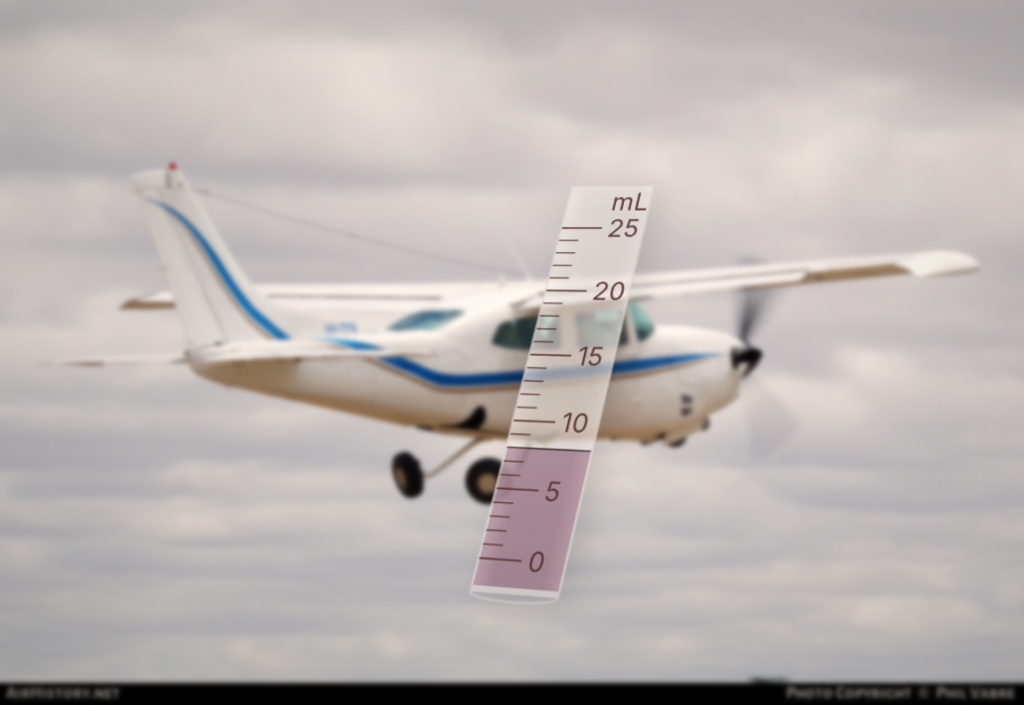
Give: 8 mL
